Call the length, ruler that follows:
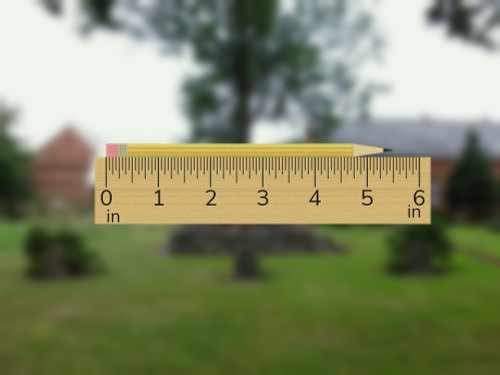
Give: 5.5 in
